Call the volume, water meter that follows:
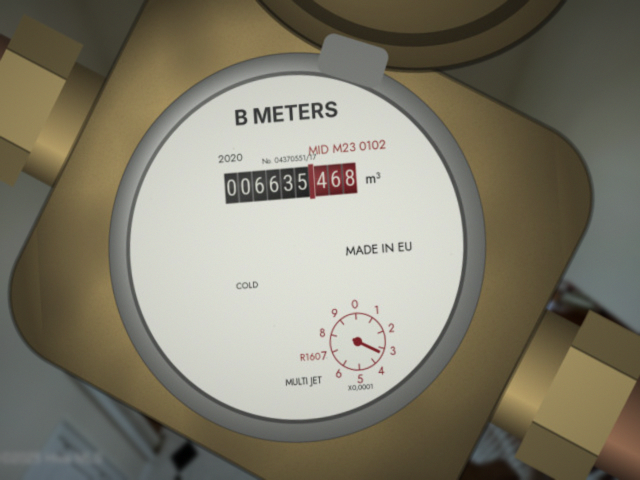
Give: 6635.4683 m³
